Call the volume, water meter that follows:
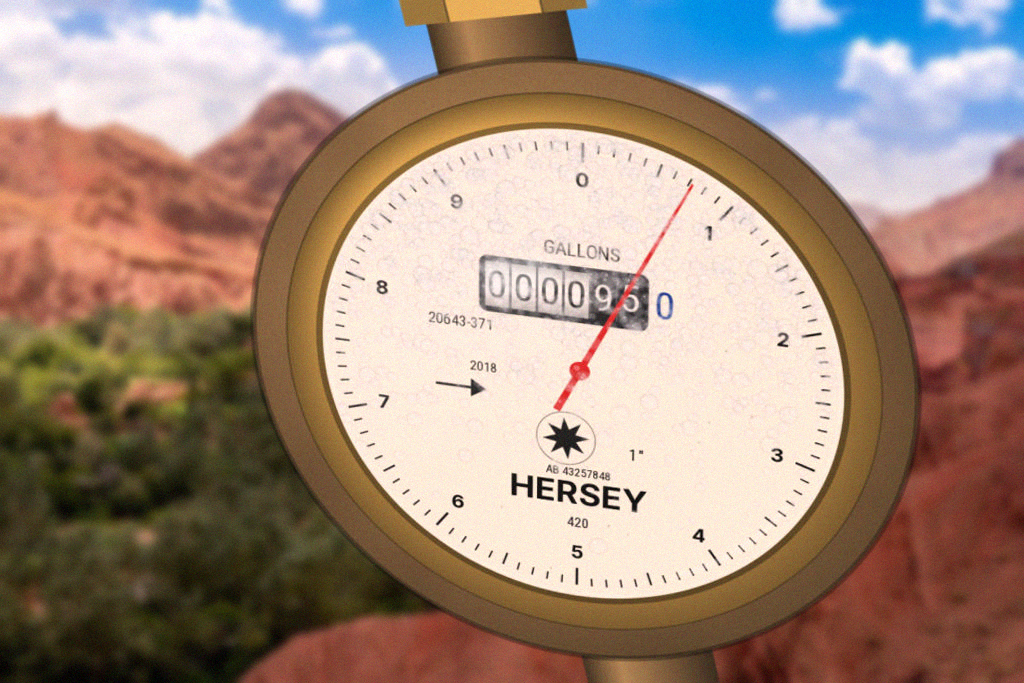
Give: 950.7 gal
